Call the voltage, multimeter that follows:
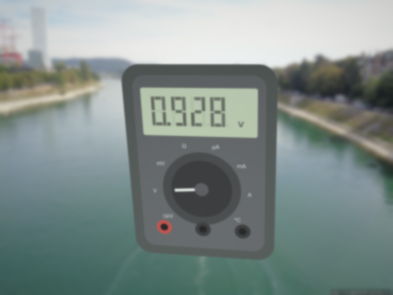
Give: 0.928 V
